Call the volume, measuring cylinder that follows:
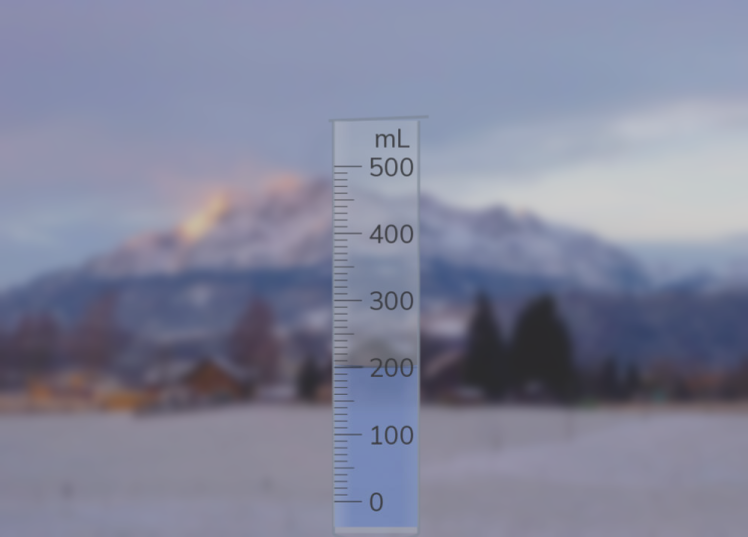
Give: 200 mL
